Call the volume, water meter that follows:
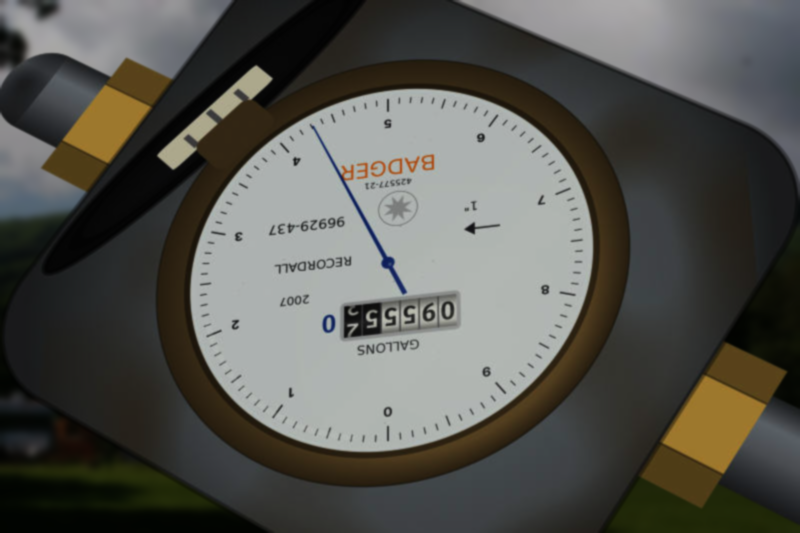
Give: 955524.3 gal
